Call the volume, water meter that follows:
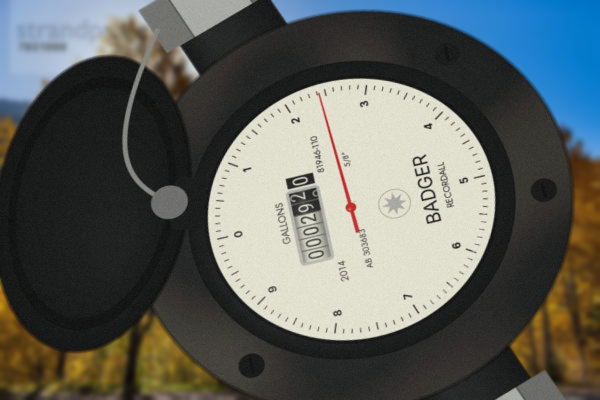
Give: 2922.4 gal
